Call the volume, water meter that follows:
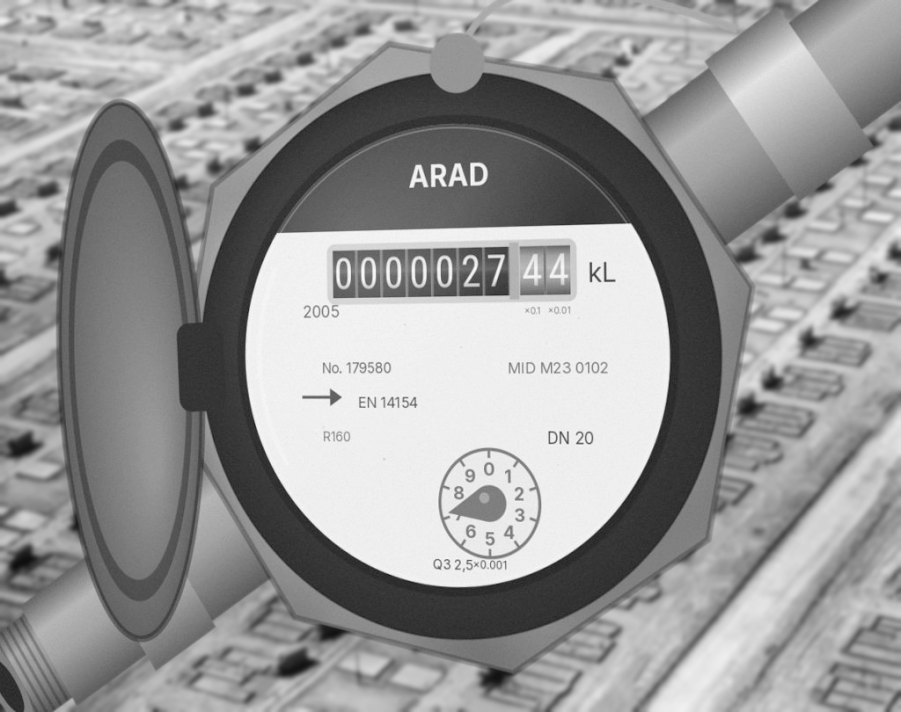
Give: 27.447 kL
